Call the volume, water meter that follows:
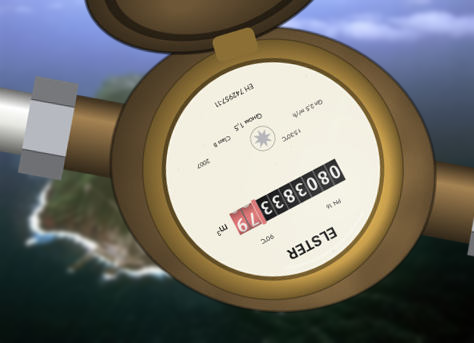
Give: 803833.79 m³
